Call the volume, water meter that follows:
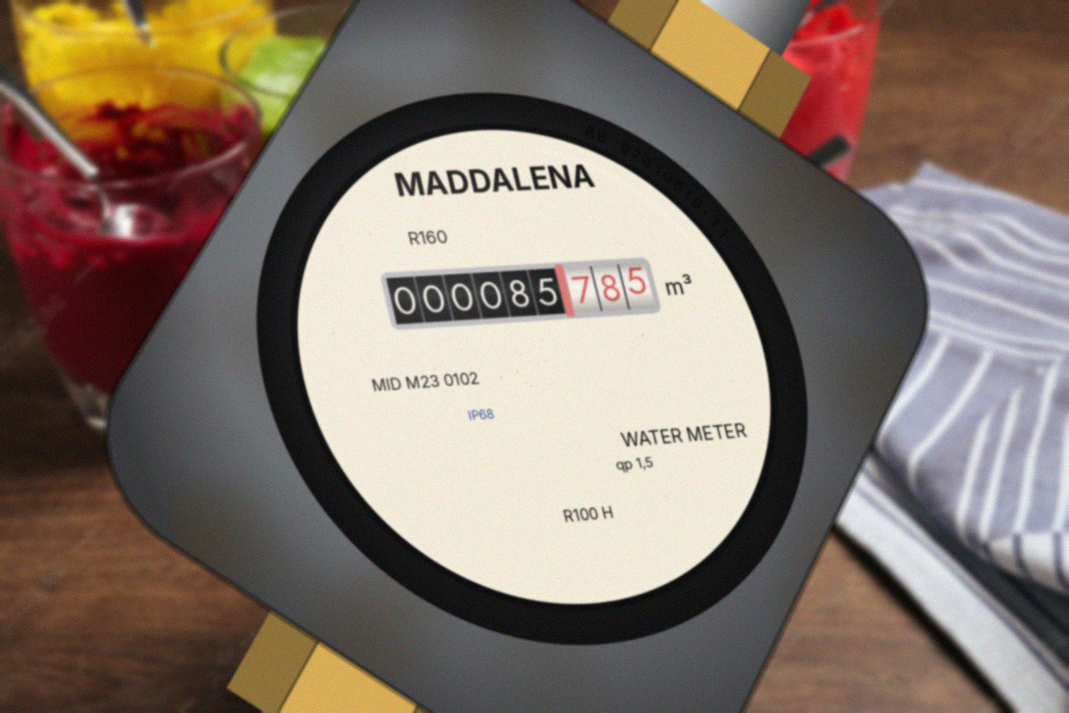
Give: 85.785 m³
